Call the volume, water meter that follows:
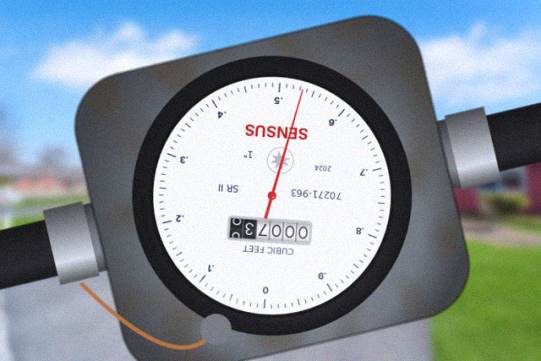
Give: 738.53 ft³
